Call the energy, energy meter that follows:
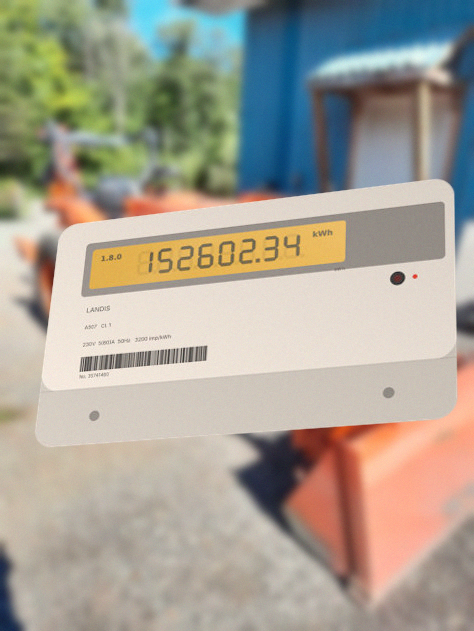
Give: 152602.34 kWh
